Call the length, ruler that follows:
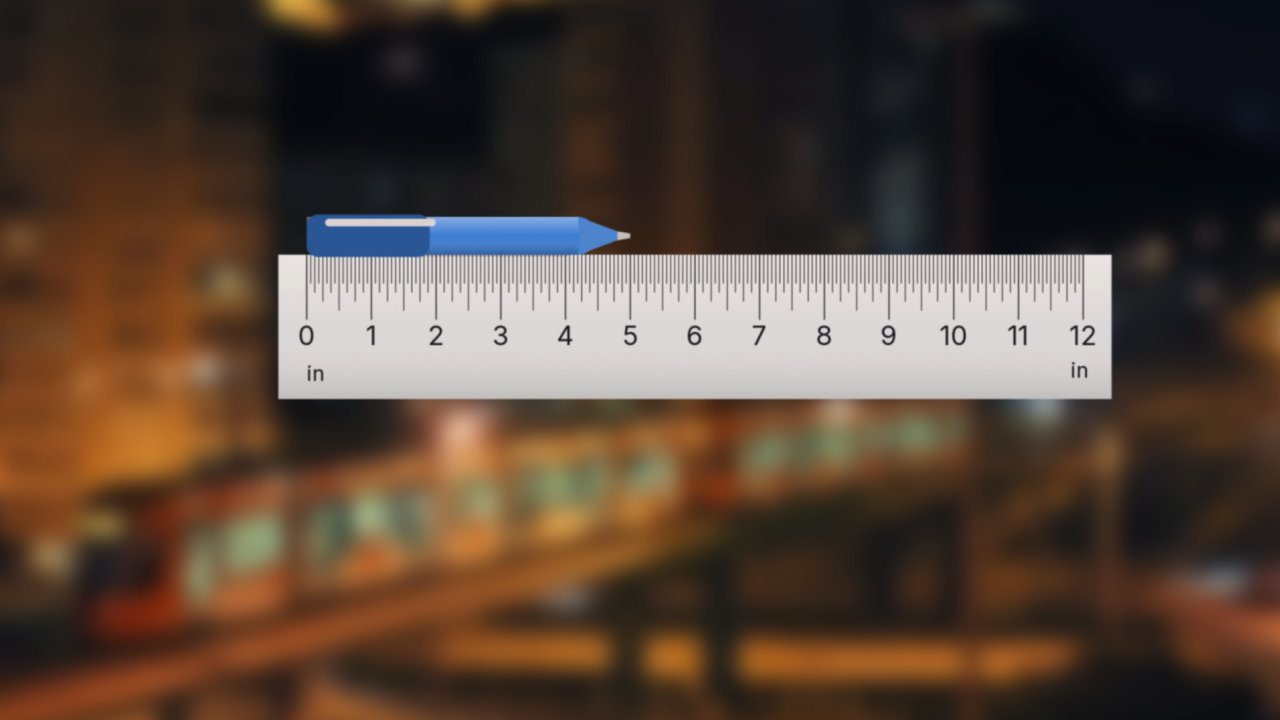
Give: 5 in
